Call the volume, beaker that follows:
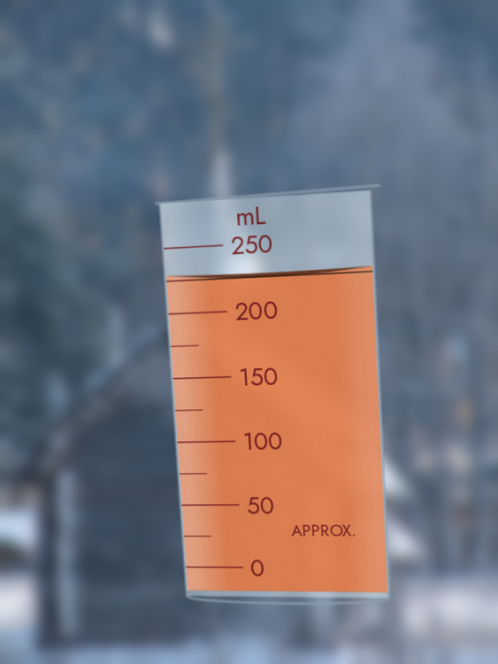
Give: 225 mL
